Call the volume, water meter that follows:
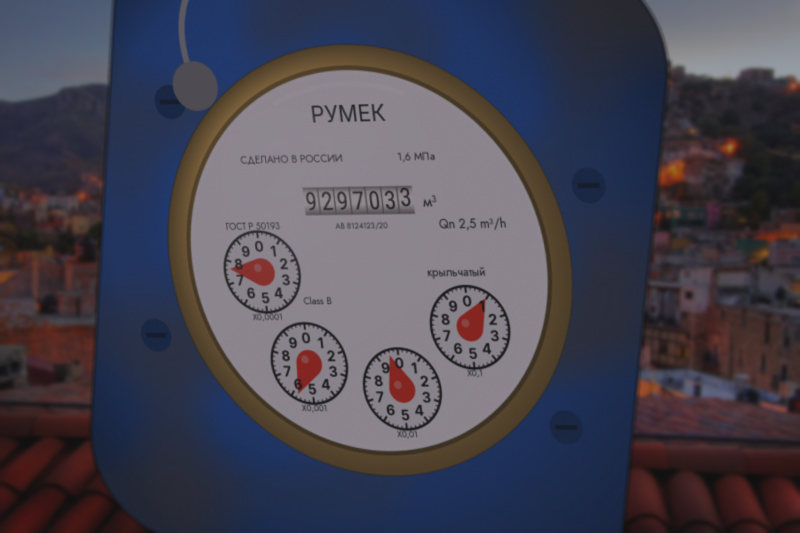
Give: 9297033.0957 m³
